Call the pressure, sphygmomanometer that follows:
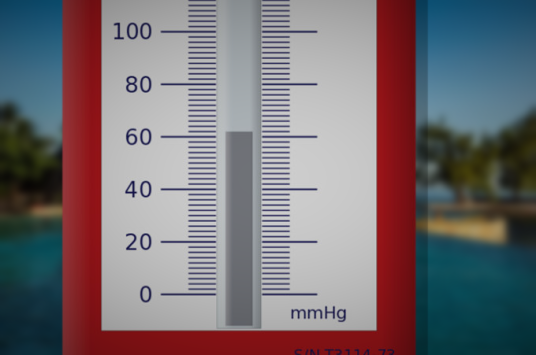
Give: 62 mmHg
